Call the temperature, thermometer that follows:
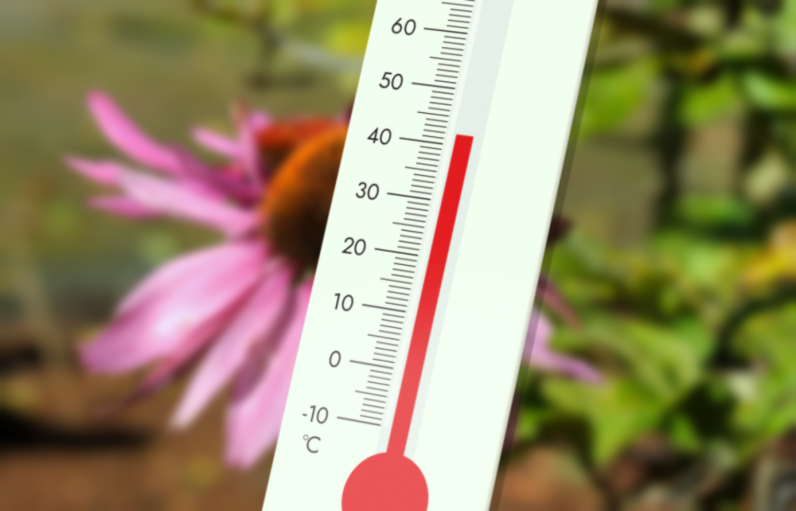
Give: 42 °C
